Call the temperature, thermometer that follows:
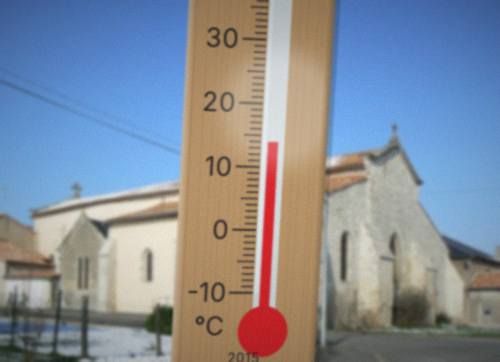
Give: 14 °C
